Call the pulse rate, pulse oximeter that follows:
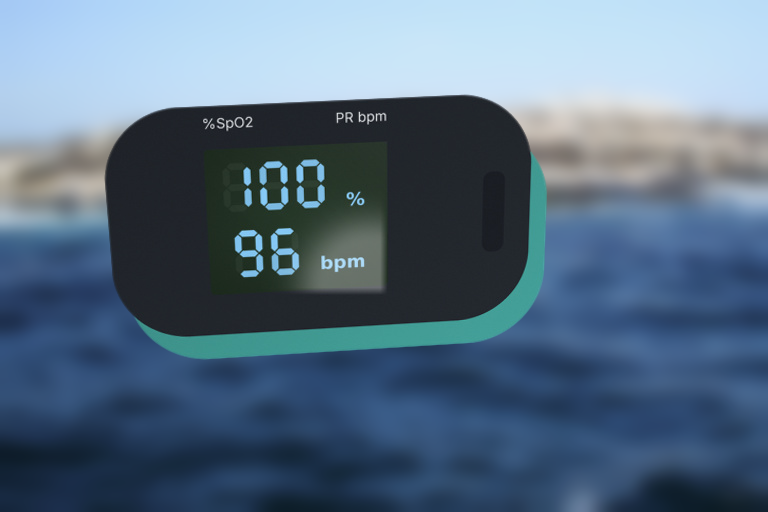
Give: 96 bpm
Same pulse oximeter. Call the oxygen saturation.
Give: 100 %
